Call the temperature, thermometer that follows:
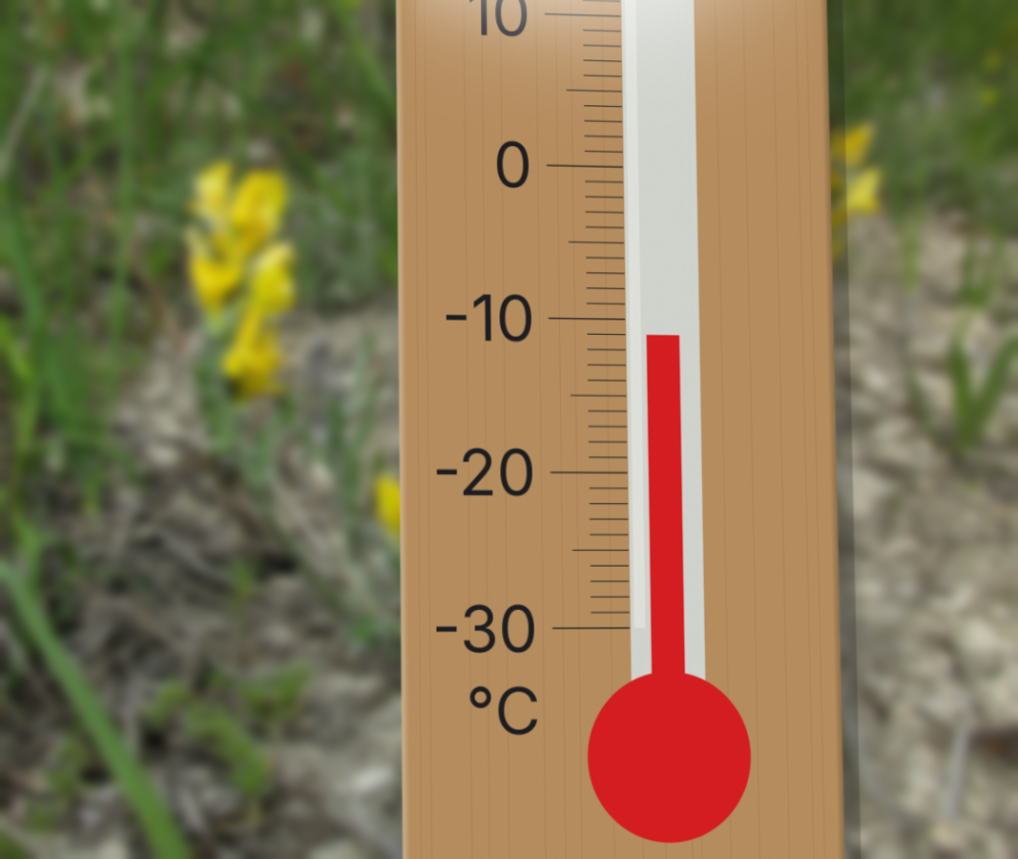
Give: -11 °C
